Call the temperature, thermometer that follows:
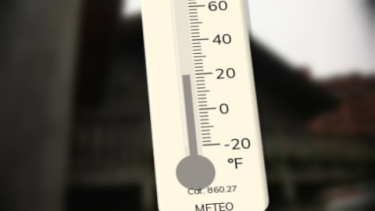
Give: 20 °F
